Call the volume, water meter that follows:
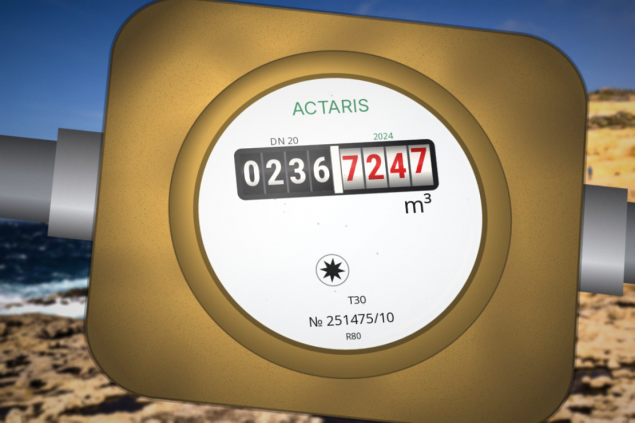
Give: 236.7247 m³
